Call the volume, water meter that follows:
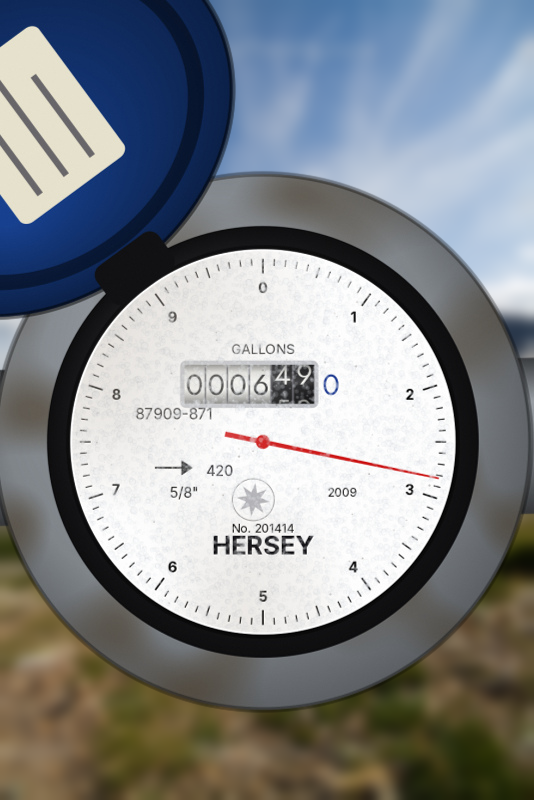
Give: 6492.8 gal
